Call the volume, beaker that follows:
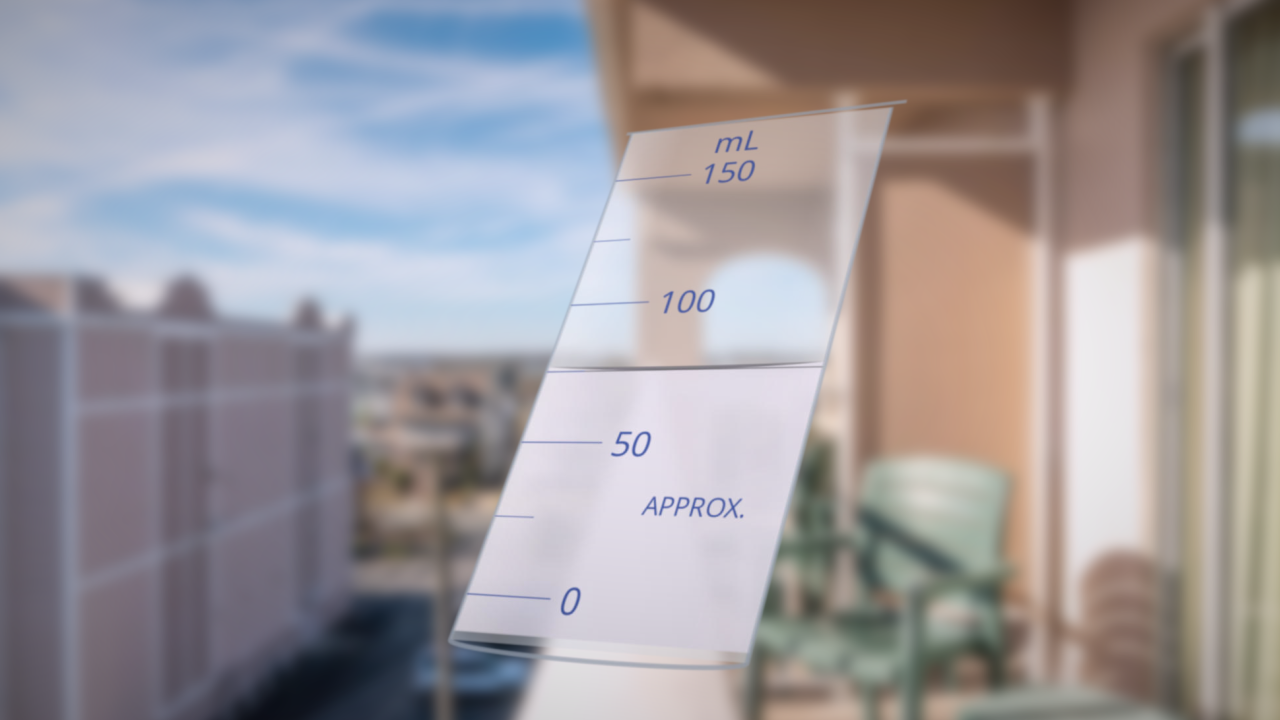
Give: 75 mL
